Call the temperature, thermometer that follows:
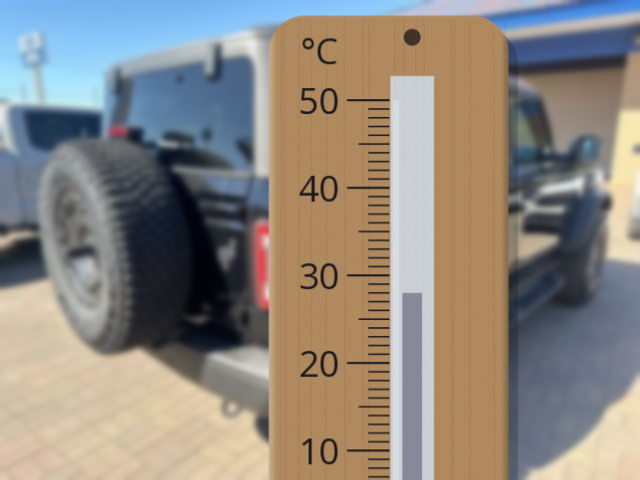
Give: 28 °C
